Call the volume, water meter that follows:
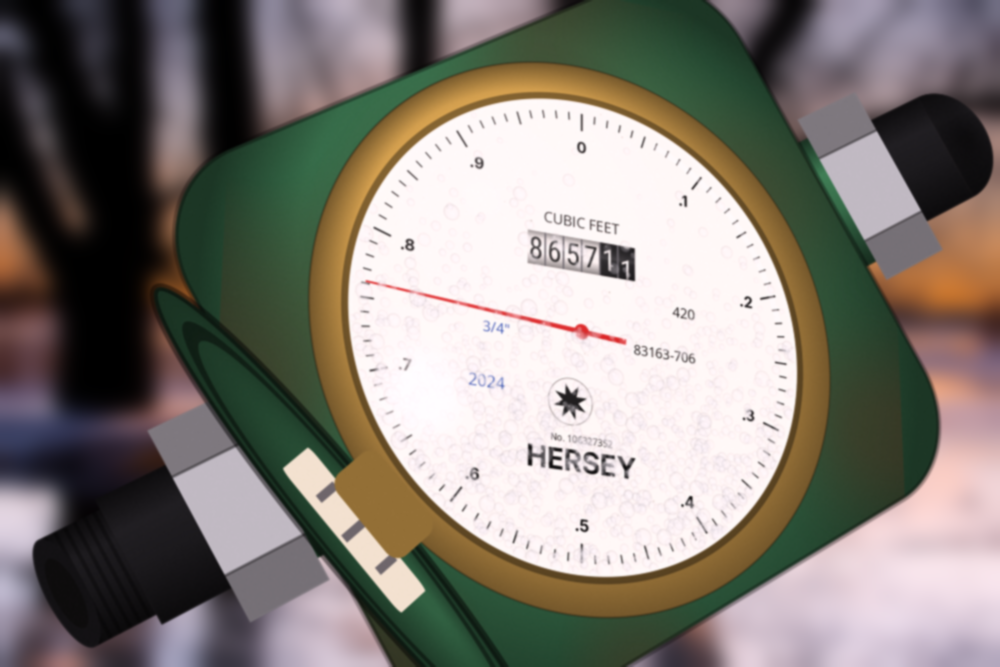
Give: 865710.76 ft³
